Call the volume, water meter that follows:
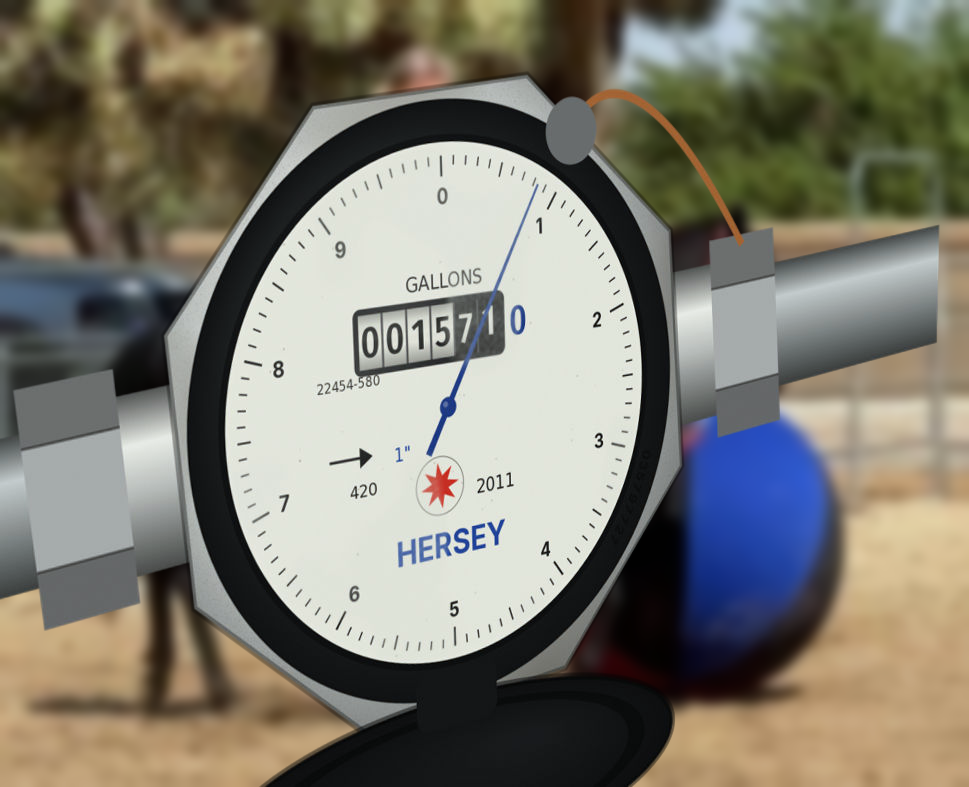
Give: 15710.8 gal
